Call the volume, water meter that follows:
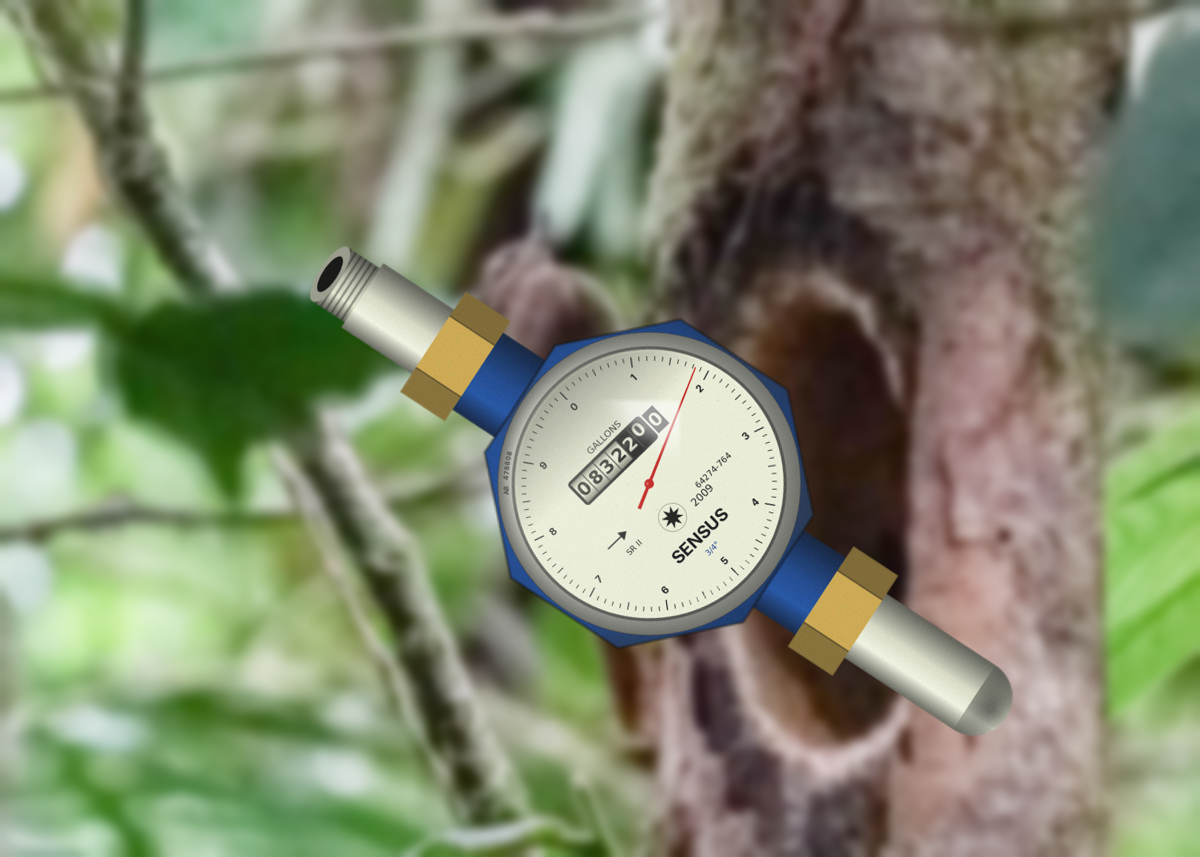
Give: 832201.8 gal
